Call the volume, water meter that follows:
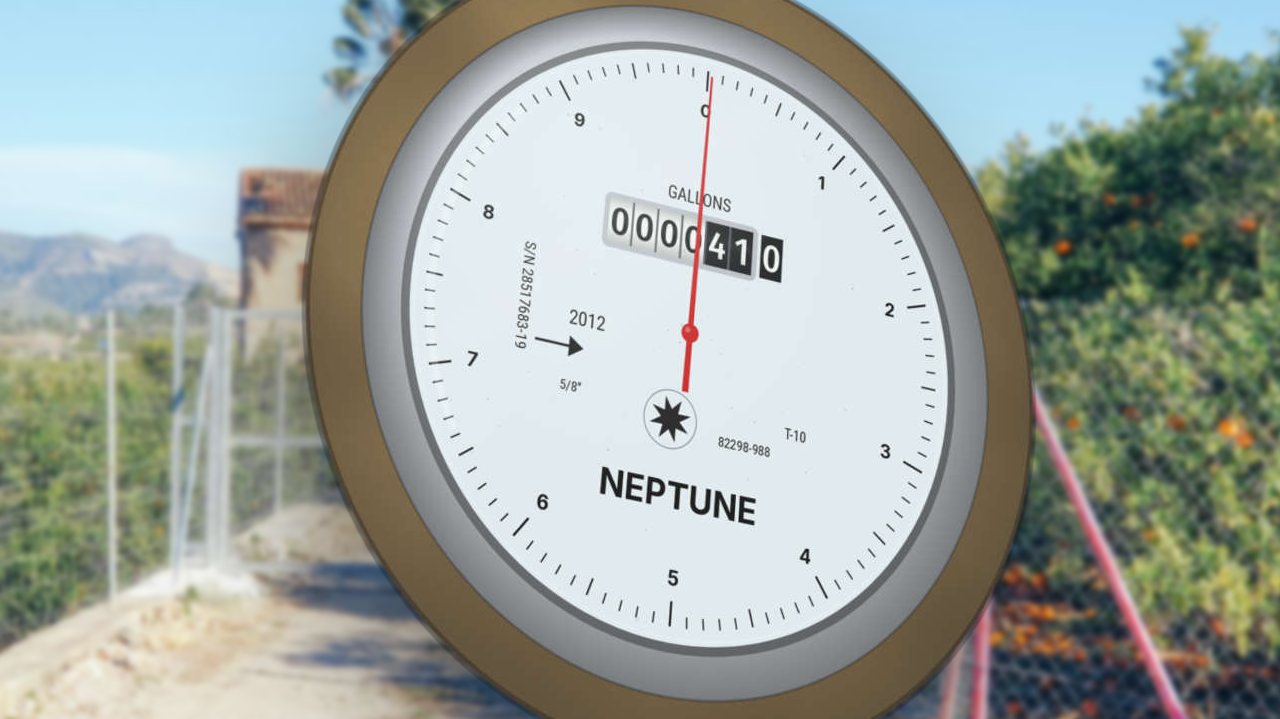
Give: 410.0 gal
